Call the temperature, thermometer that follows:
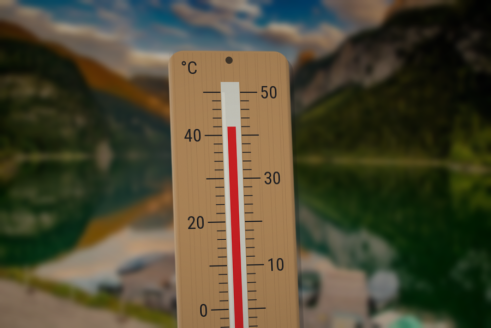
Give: 42 °C
